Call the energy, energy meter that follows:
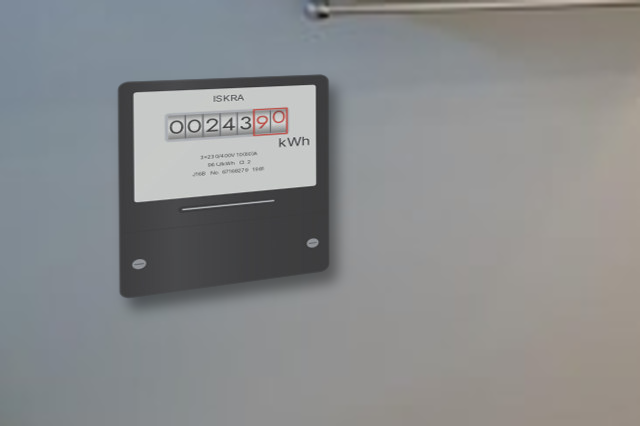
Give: 243.90 kWh
